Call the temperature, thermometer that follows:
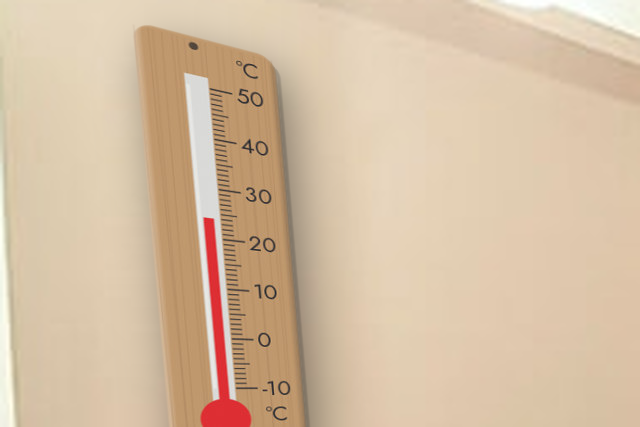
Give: 24 °C
